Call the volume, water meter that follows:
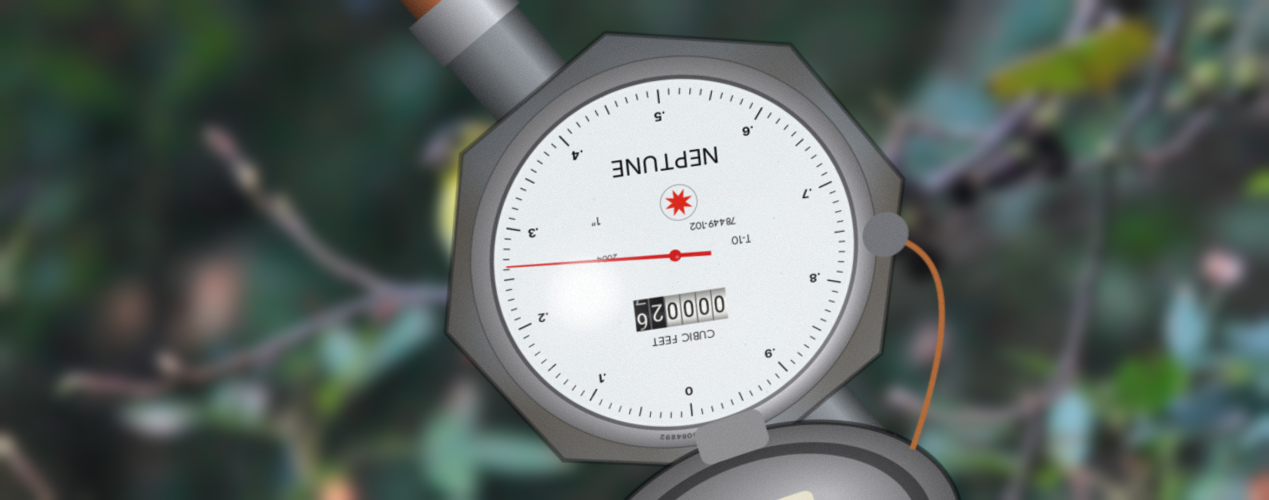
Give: 26.26 ft³
